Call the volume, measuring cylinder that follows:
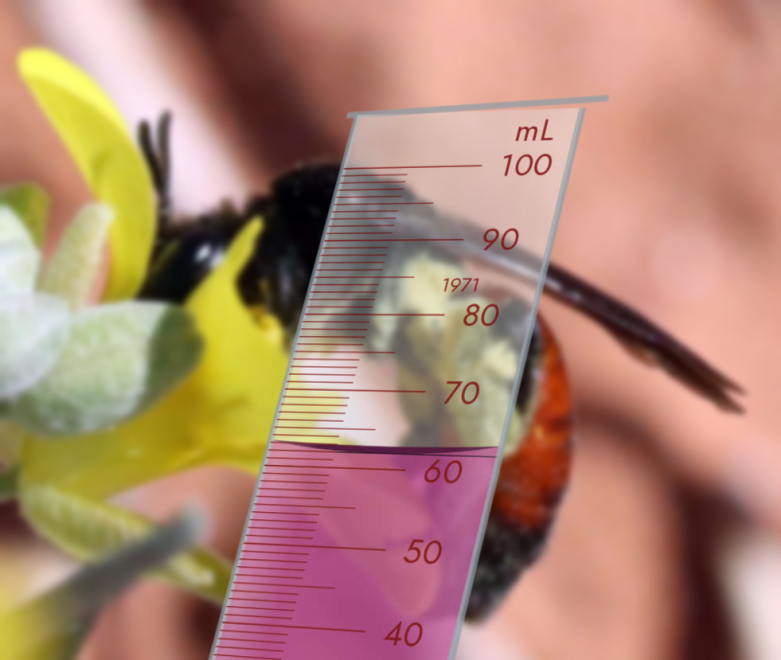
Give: 62 mL
